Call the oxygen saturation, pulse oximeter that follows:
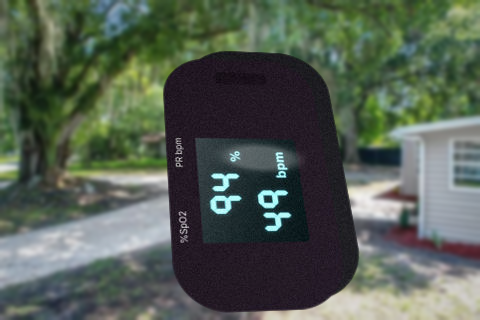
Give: 94 %
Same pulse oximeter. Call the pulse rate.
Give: 49 bpm
